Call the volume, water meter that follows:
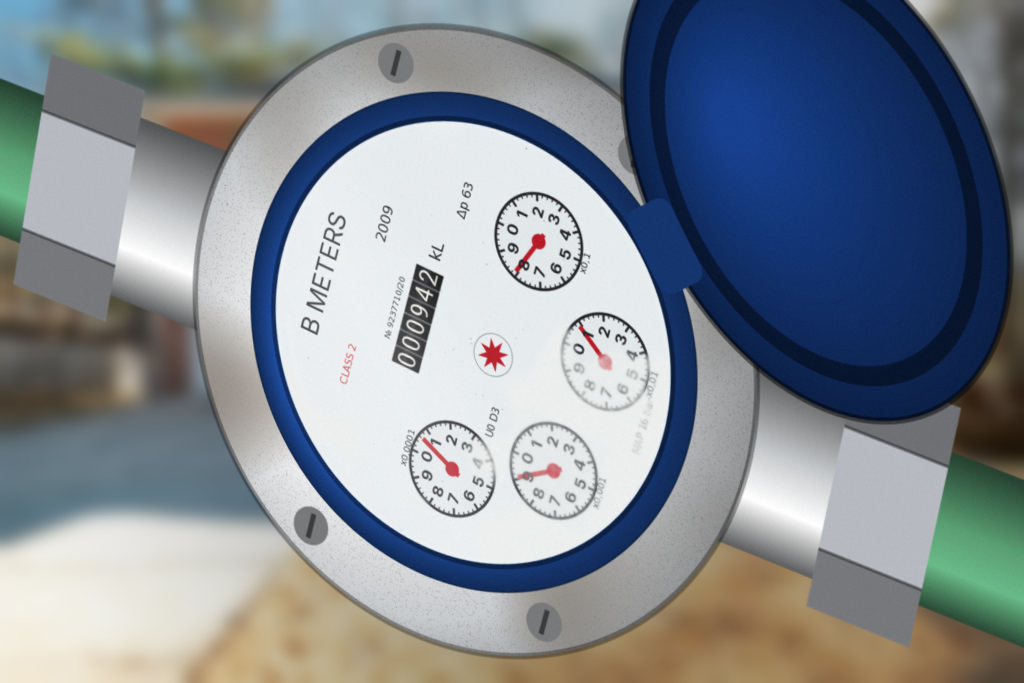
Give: 942.8090 kL
